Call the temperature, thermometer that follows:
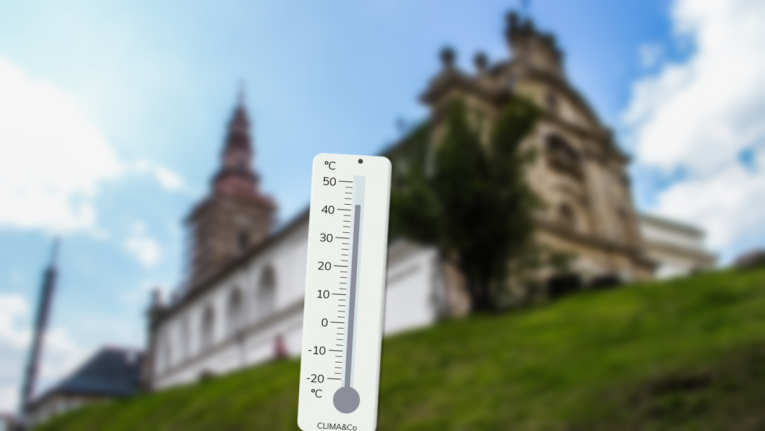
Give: 42 °C
